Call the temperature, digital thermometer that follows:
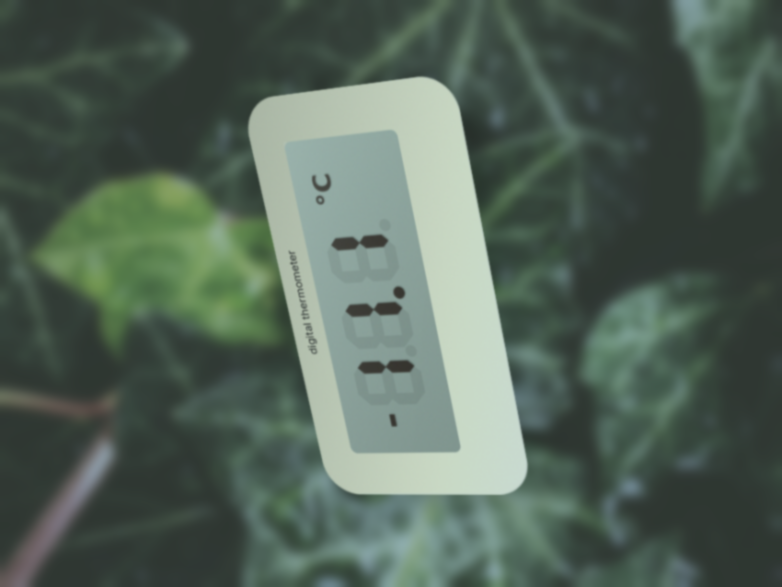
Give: -11.1 °C
